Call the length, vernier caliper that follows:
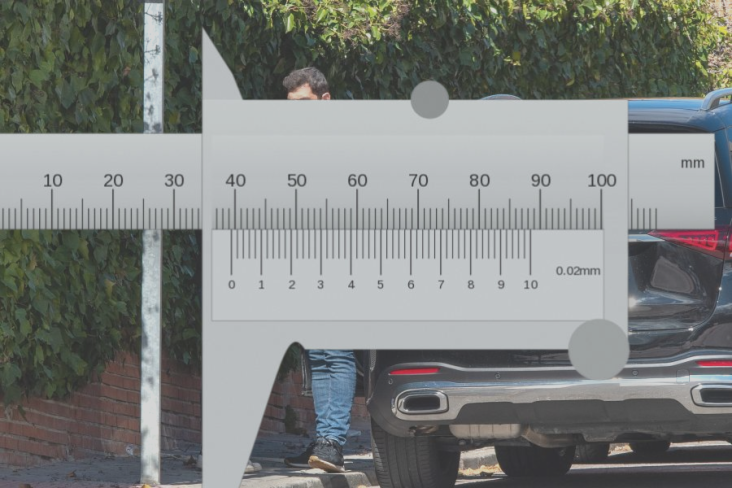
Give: 39.4 mm
